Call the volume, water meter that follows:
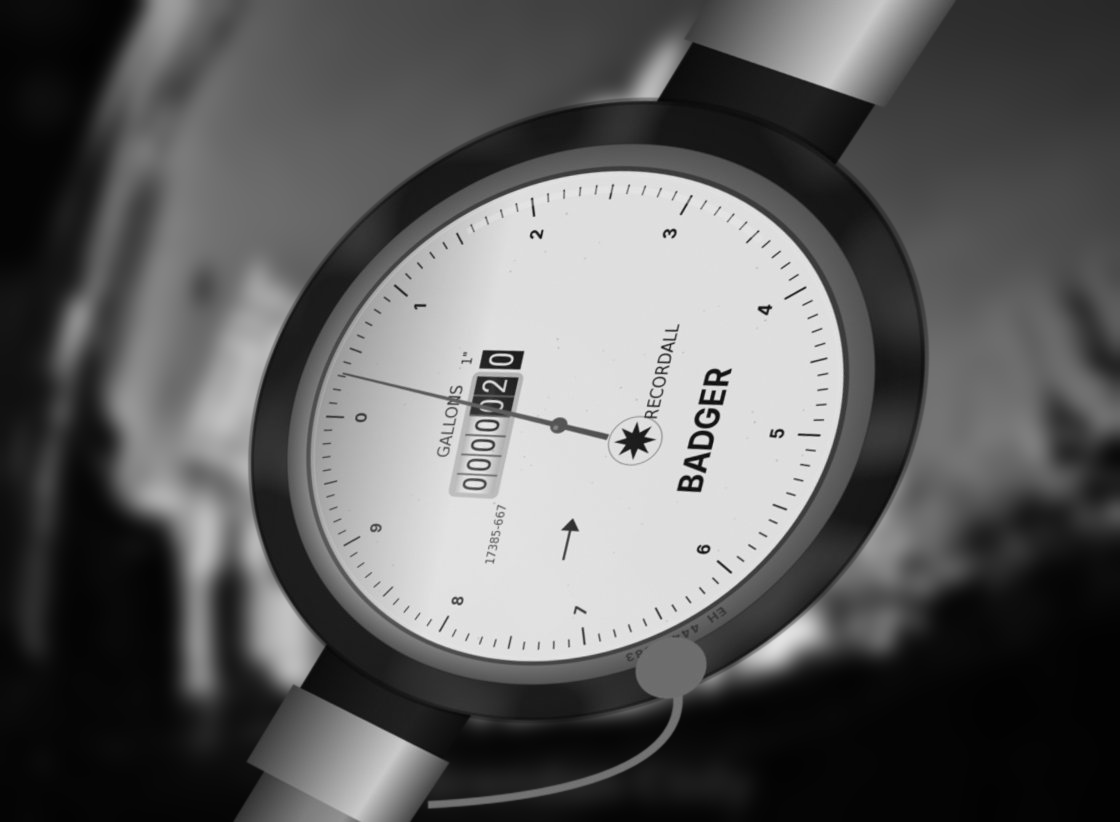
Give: 20.3 gal
